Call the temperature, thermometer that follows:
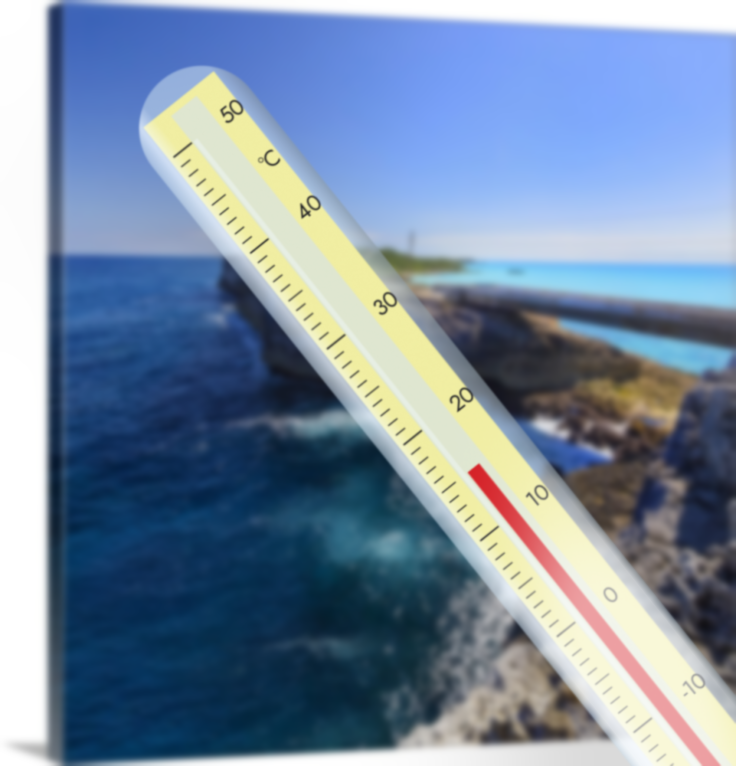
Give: 15 °C
